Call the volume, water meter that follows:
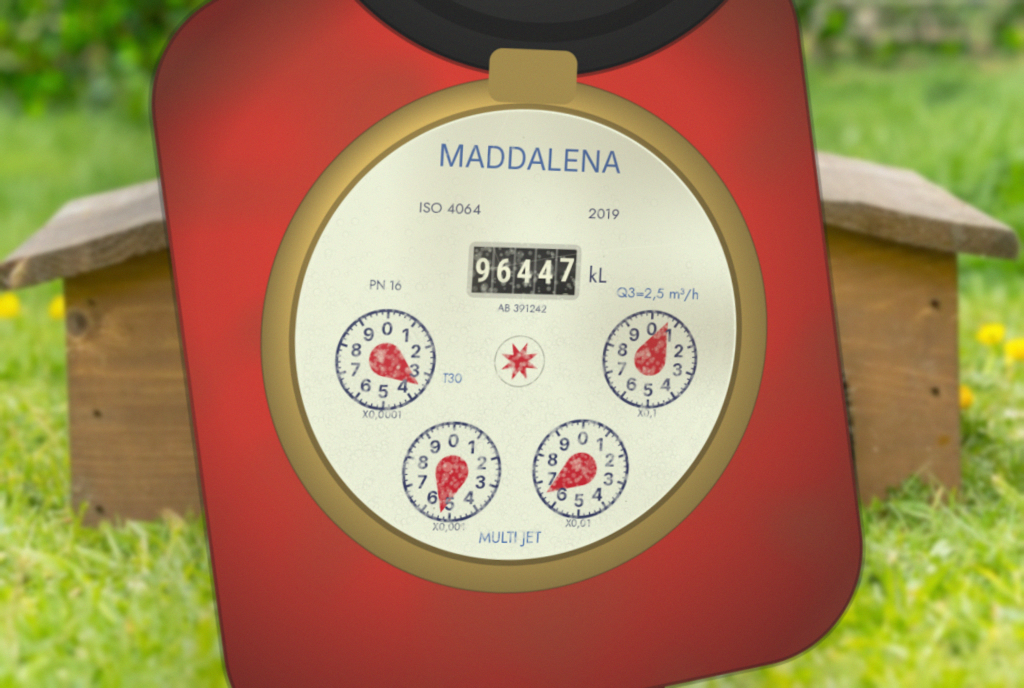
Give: 96447.0653 kL
